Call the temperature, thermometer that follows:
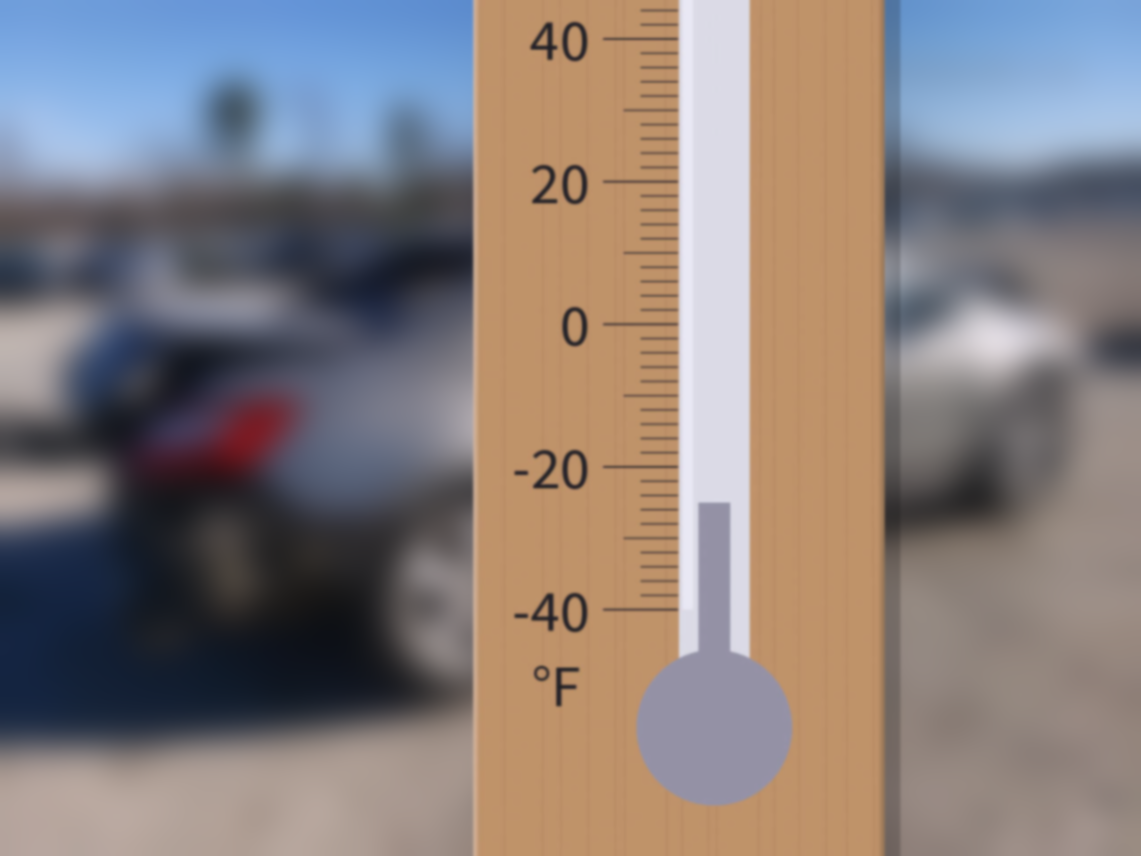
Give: -25 °F
